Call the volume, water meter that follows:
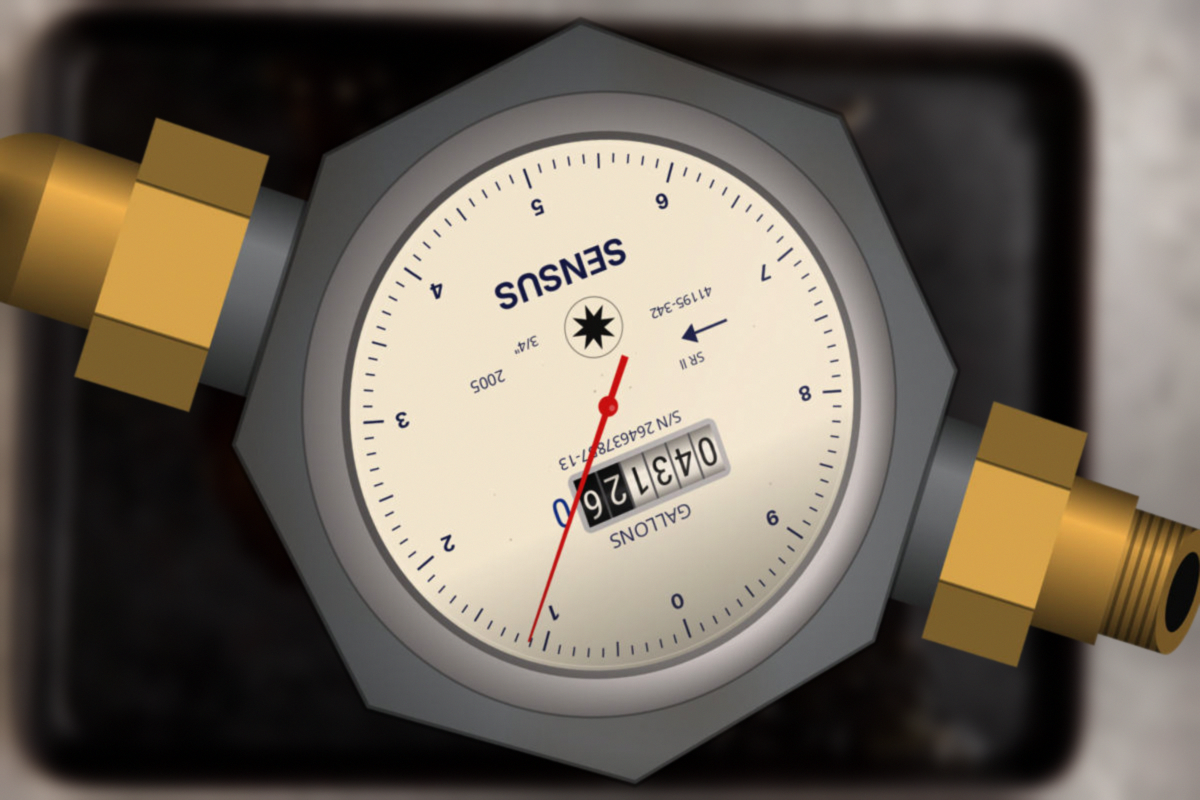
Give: 431261.1 gal
